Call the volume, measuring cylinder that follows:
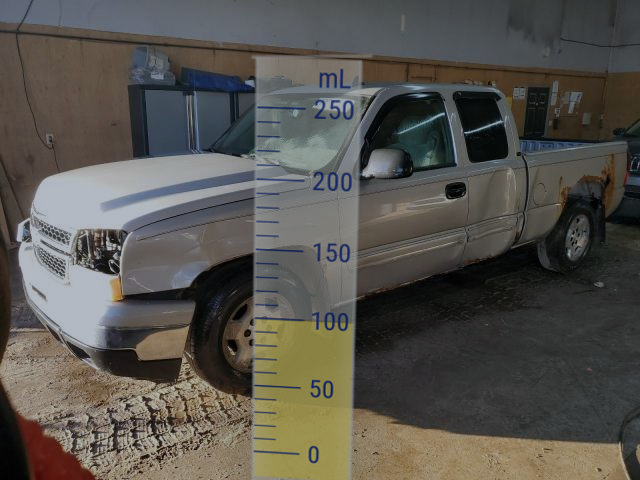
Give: 100 mL
